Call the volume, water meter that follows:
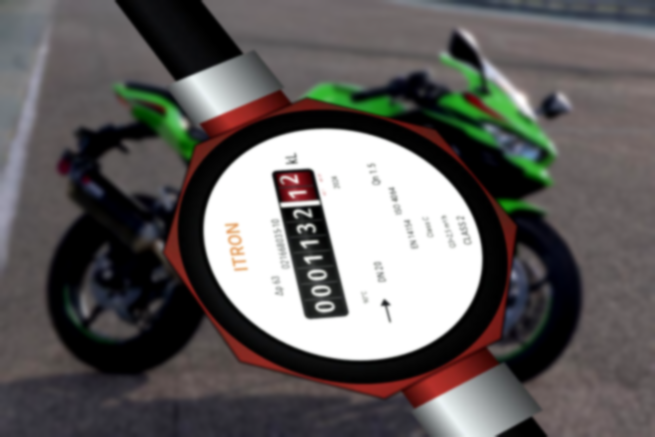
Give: 1132.12 kL
